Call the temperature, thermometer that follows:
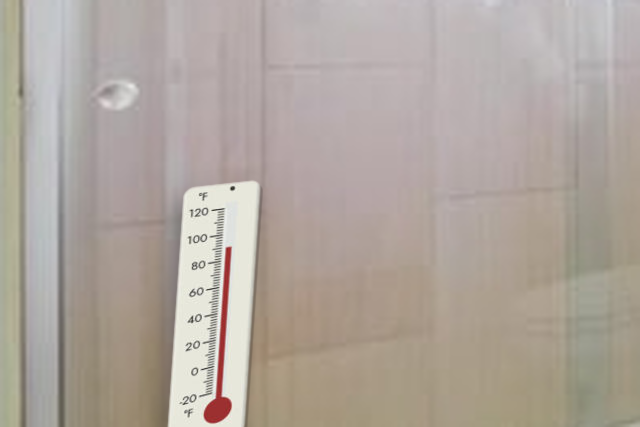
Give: 90 °F
